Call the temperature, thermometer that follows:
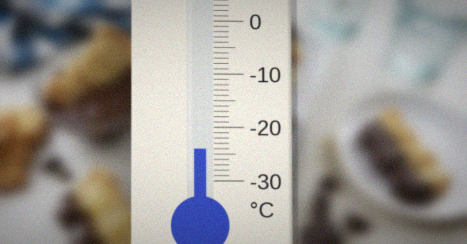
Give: -24 °C
